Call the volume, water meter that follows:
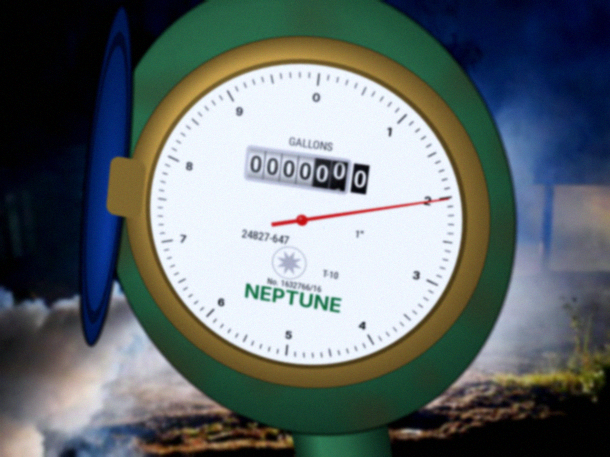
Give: 2.0 gal
